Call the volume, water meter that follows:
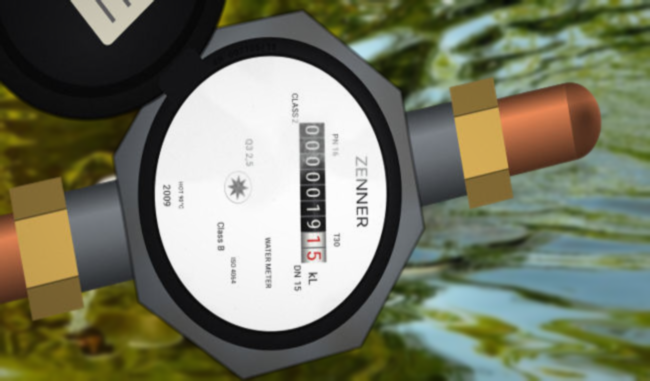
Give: 19.15 kL
